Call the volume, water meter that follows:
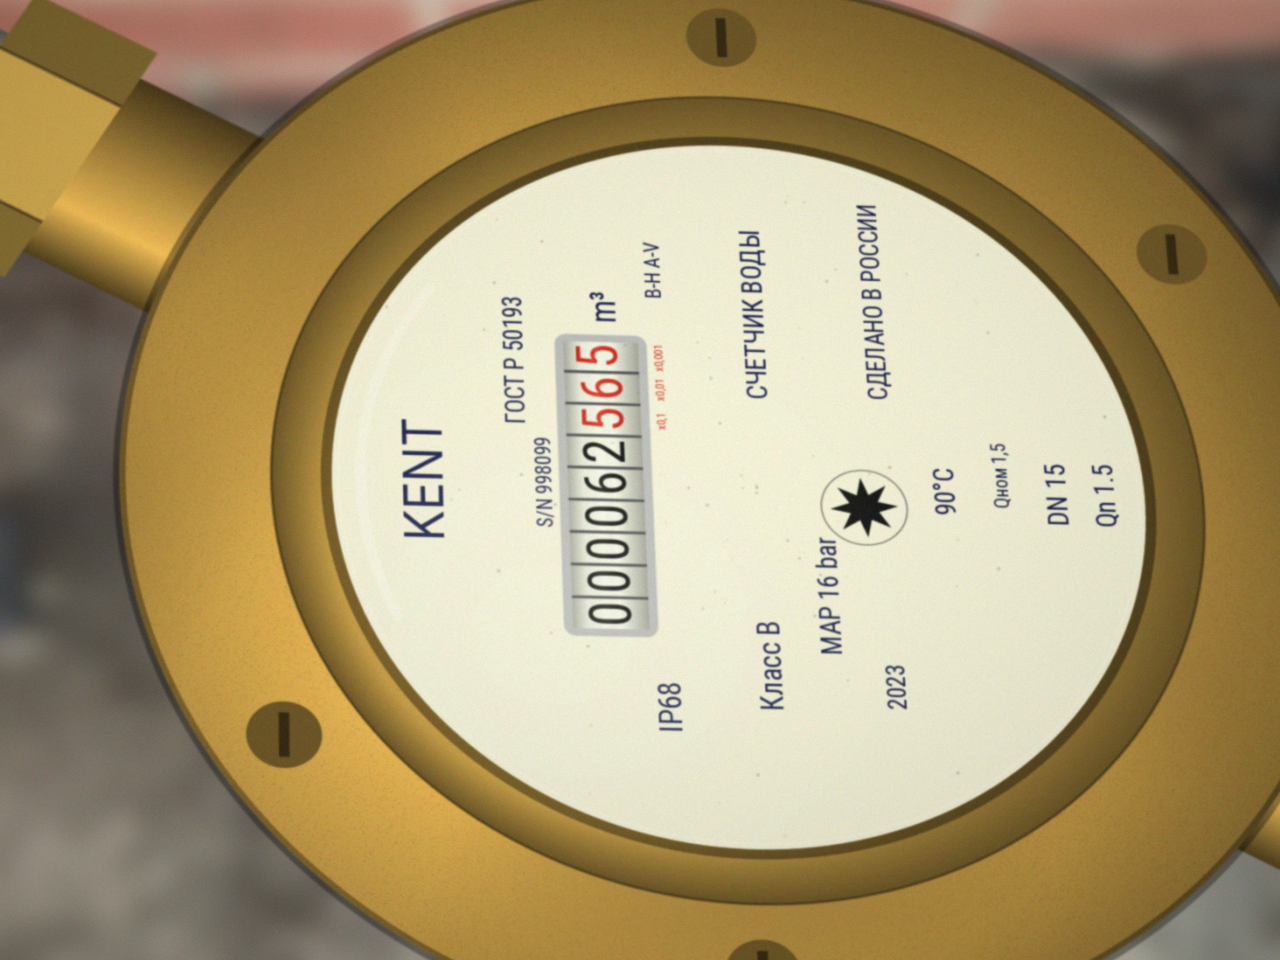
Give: 62.565 m³
